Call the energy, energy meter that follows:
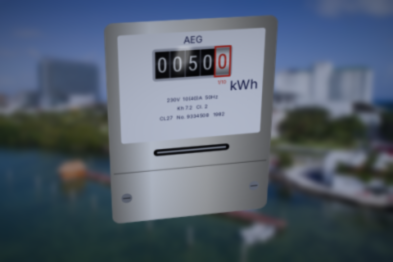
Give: 50.0 kWh
